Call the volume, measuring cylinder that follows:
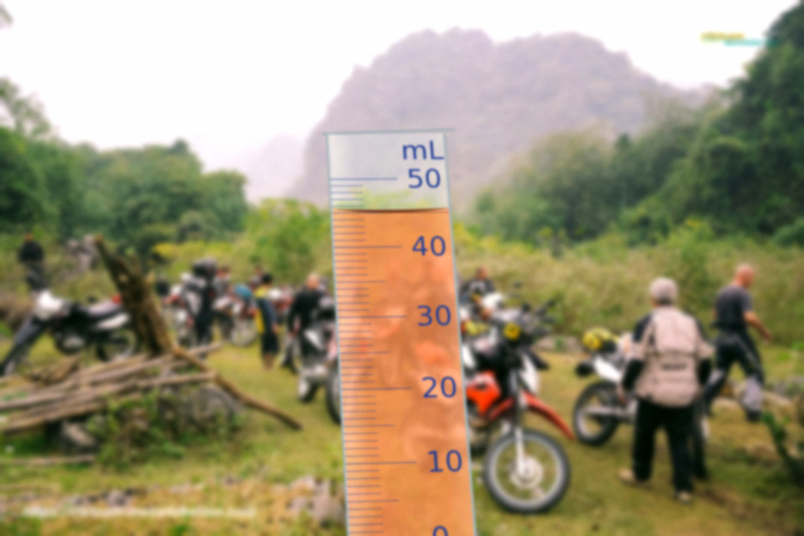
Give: 45 mL
